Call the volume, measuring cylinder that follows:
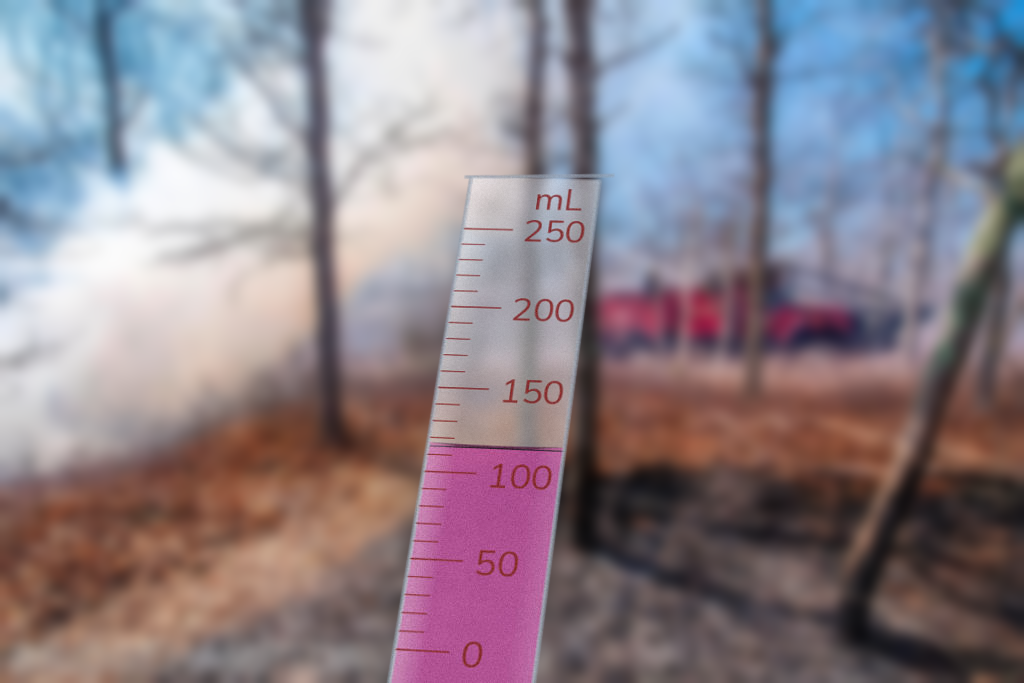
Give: 115 mL
